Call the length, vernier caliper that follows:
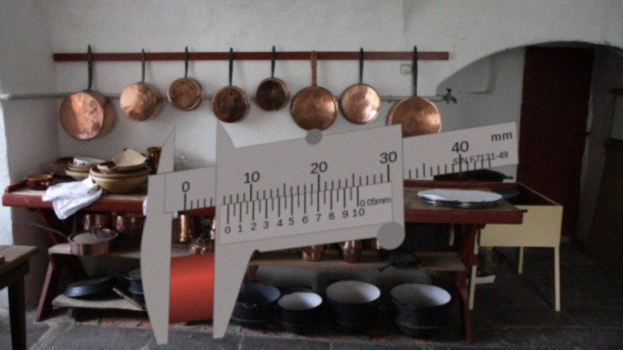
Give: 6.6 mm
